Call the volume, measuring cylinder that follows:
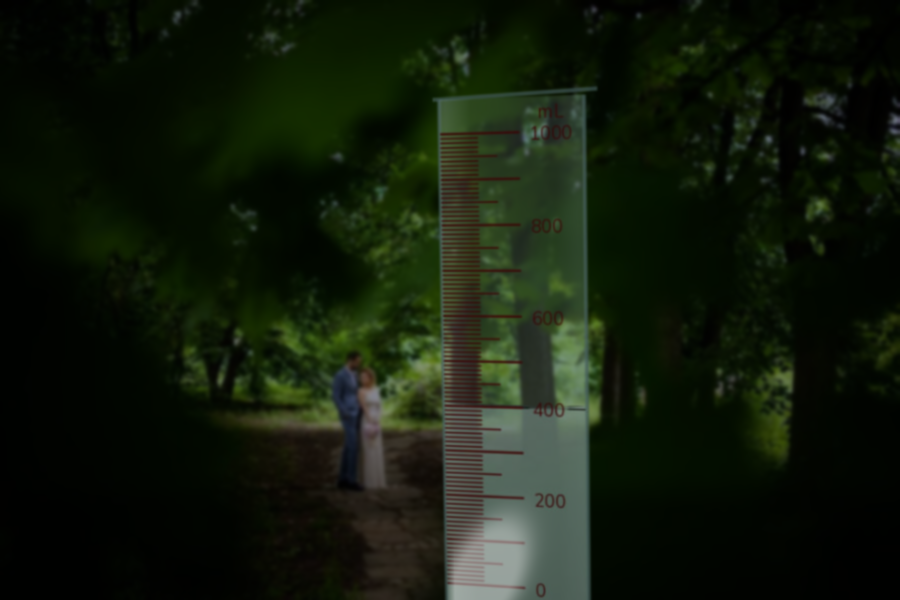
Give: 400 mL
